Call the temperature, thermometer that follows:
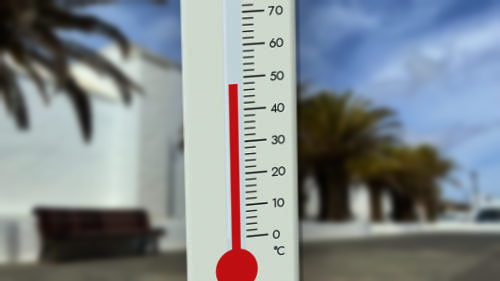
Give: 48 °C
